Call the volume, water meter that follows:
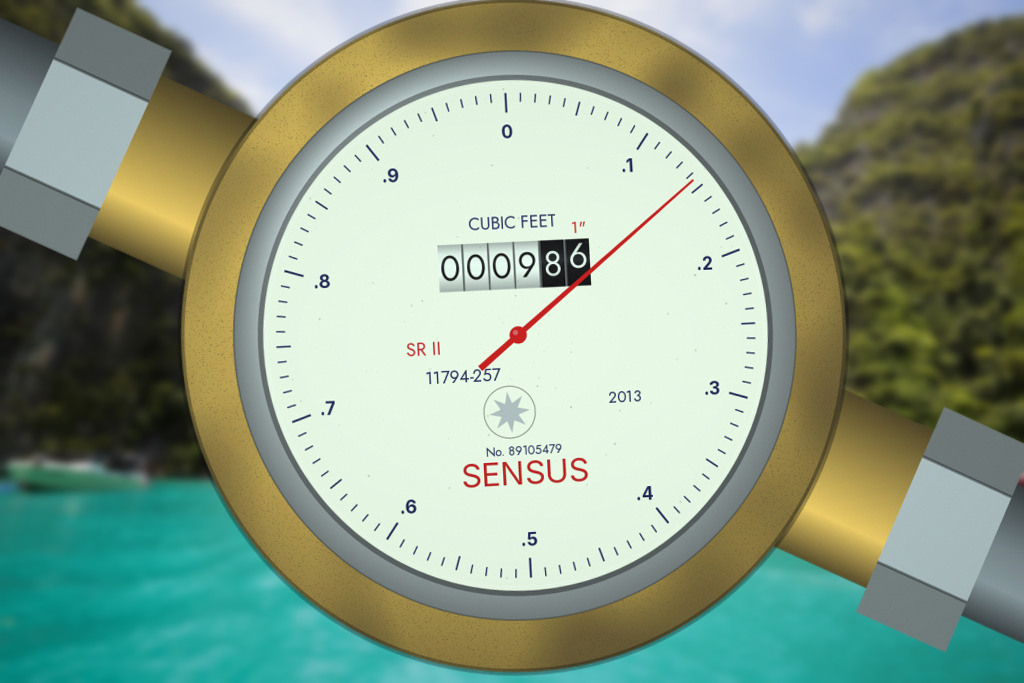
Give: 986.14 ft³
